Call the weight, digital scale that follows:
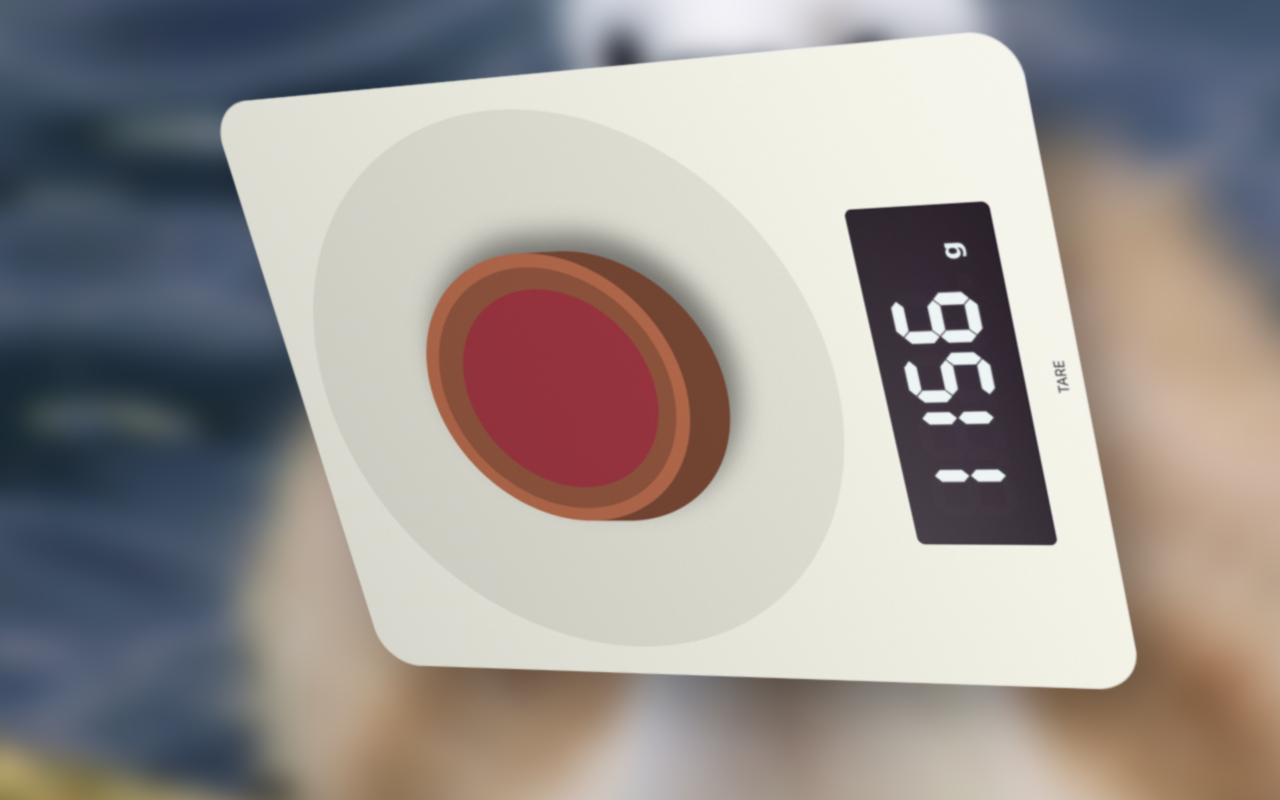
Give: 1156 g
